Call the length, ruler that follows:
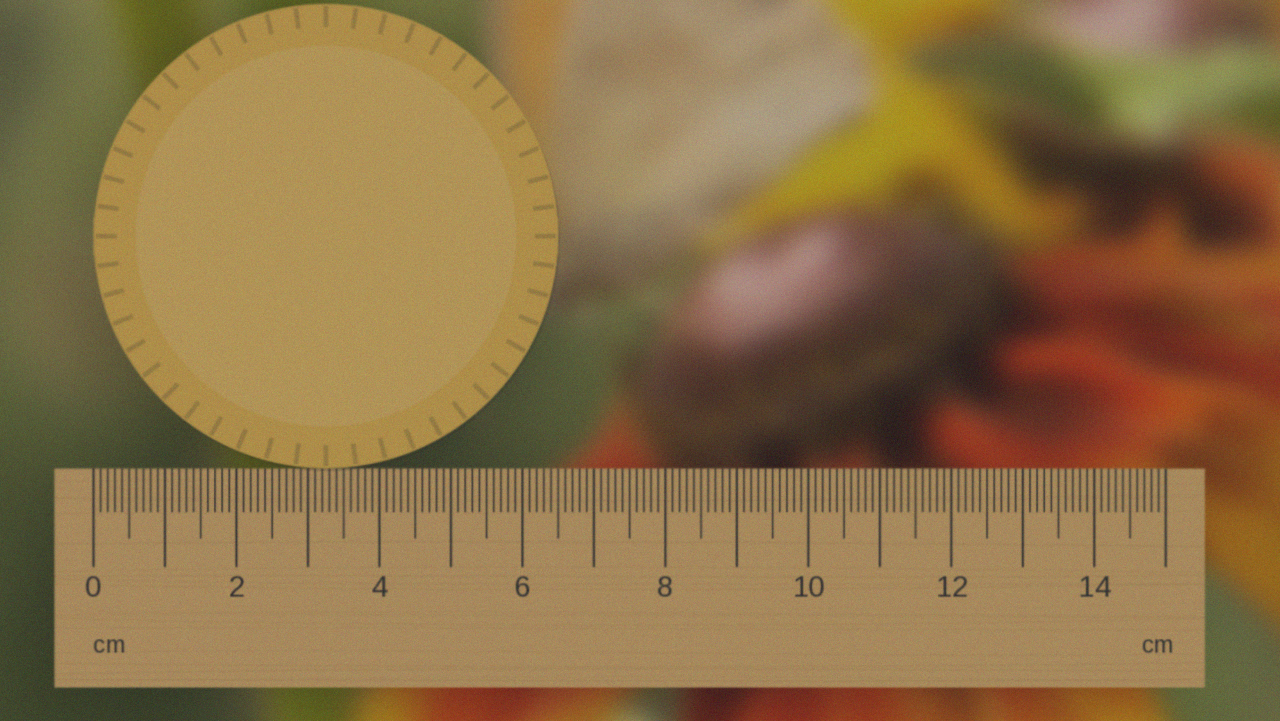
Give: 6.5 cm
